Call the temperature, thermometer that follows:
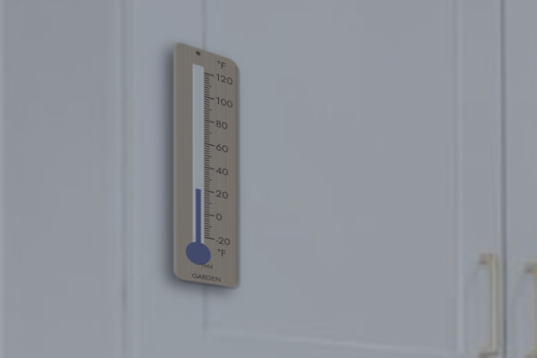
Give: 20 °F
